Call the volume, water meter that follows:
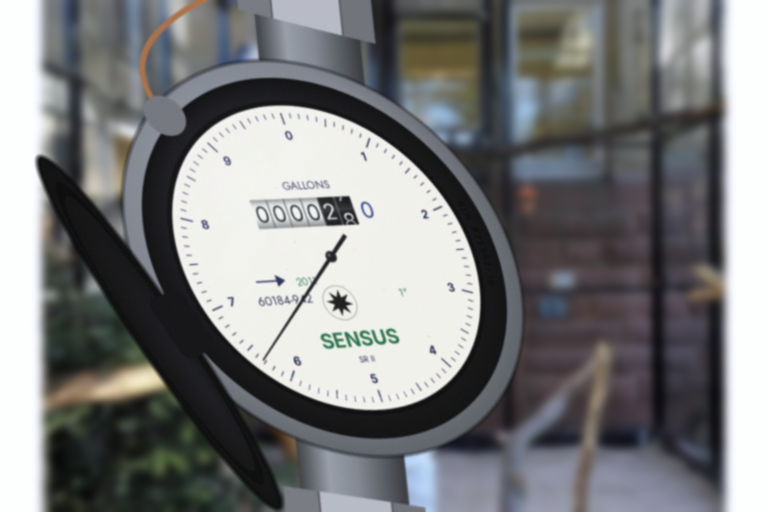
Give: 276.3 gal
